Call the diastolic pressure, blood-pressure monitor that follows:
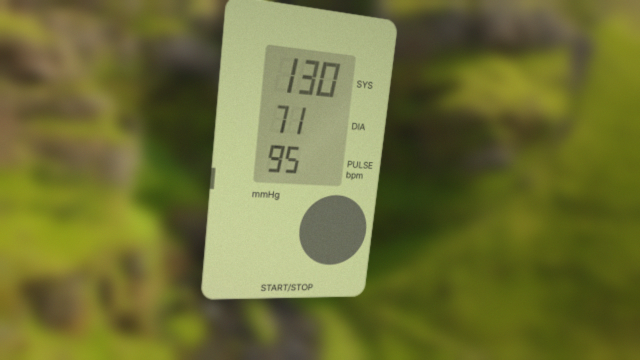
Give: 71 mmHg
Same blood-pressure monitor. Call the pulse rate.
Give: 95 bpm
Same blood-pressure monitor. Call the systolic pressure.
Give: 130 mmHg
